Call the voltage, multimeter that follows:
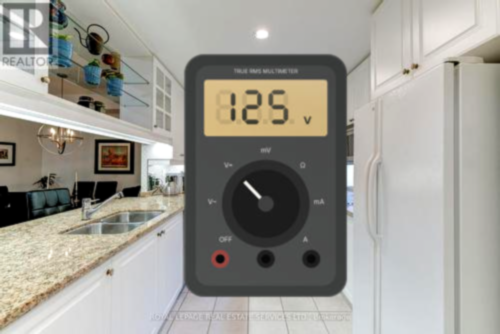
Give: 125 V
